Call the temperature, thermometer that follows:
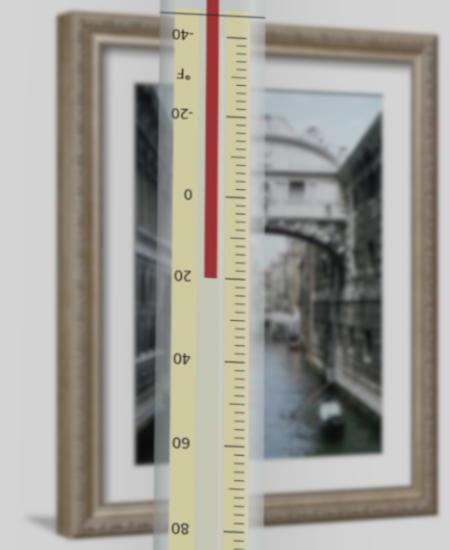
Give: 20 °F
